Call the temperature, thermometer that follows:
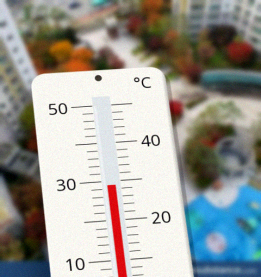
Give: 29 °C
